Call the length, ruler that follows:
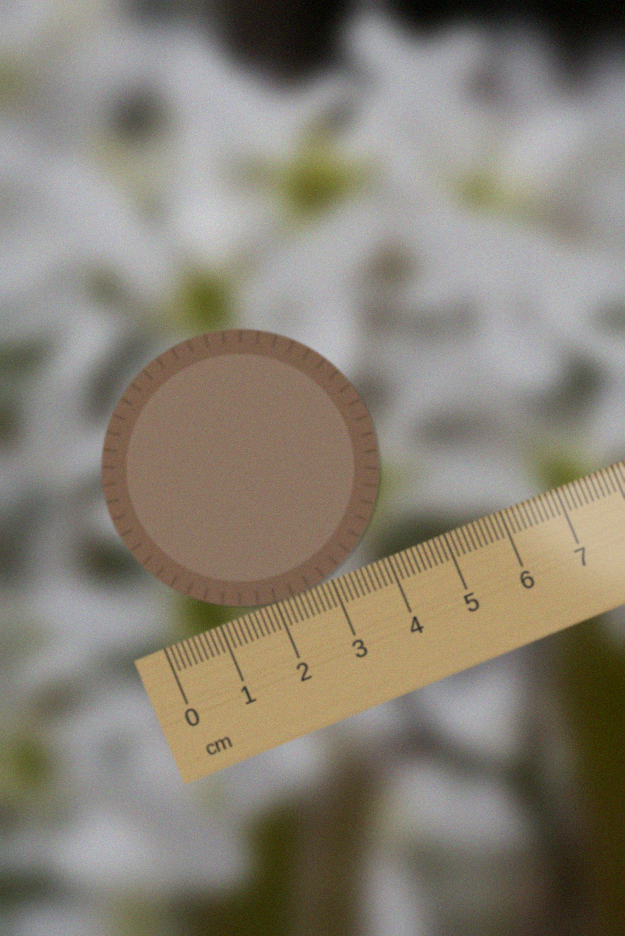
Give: 4.6 cm
